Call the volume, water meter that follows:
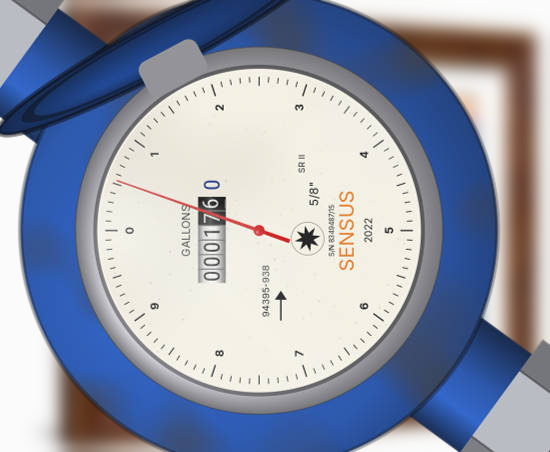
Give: 1760.5 gal
